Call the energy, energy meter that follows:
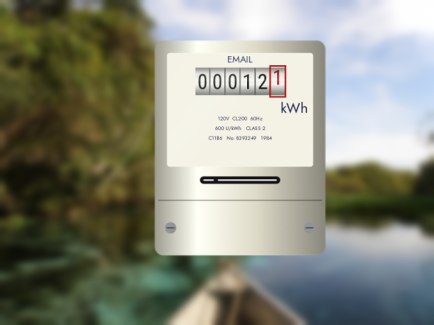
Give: 12.1 kWh
